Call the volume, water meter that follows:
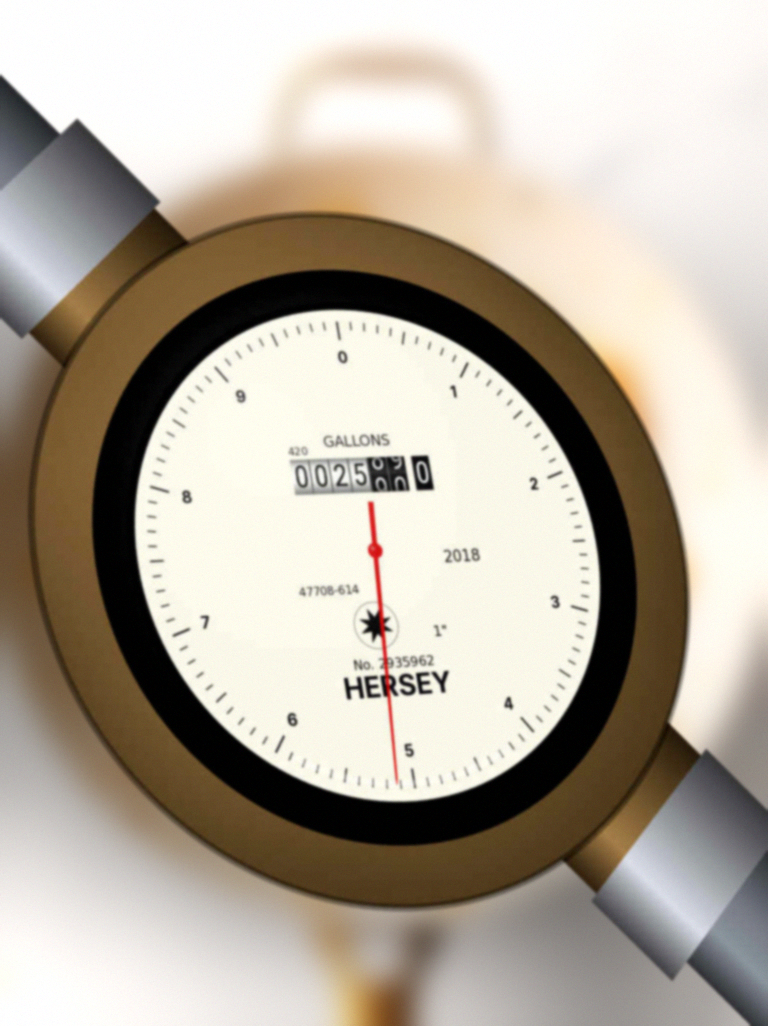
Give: 25895.1 gal
